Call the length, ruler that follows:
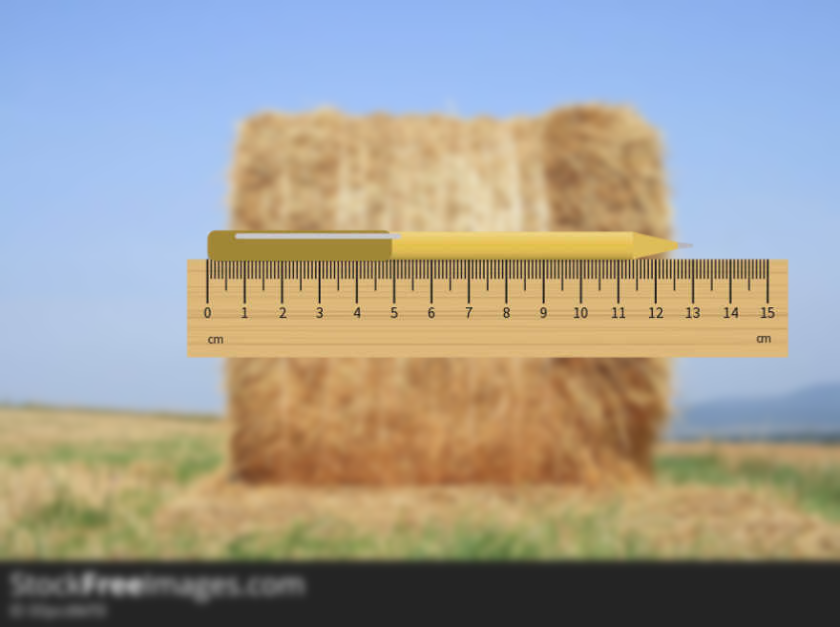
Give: 13 cm
